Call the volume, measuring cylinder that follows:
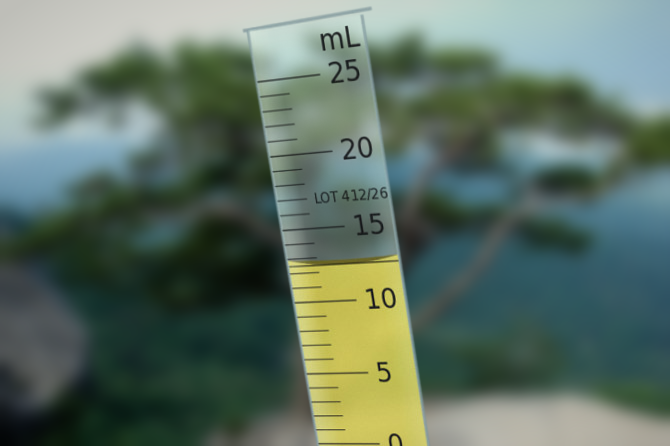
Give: 12.5 mL
